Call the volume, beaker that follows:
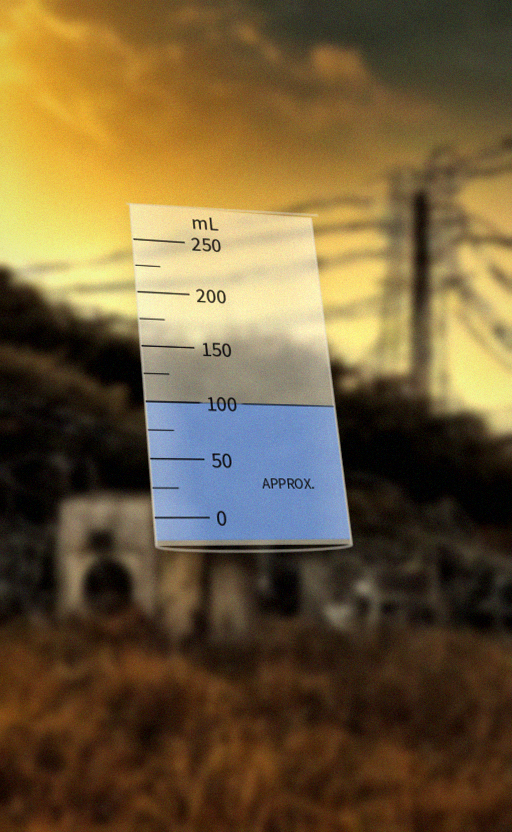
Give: 100 mL
